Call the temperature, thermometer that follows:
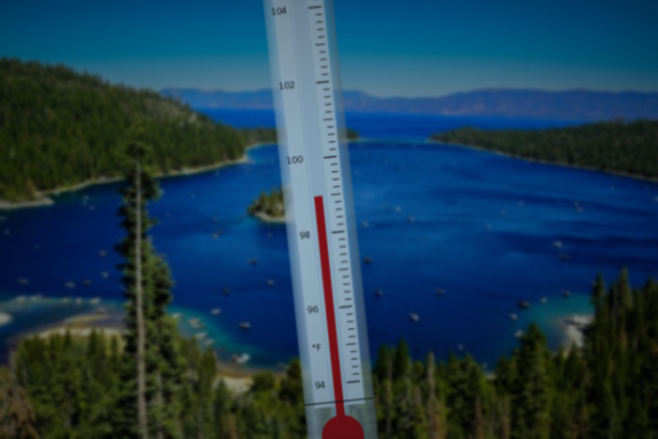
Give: 99 °F
